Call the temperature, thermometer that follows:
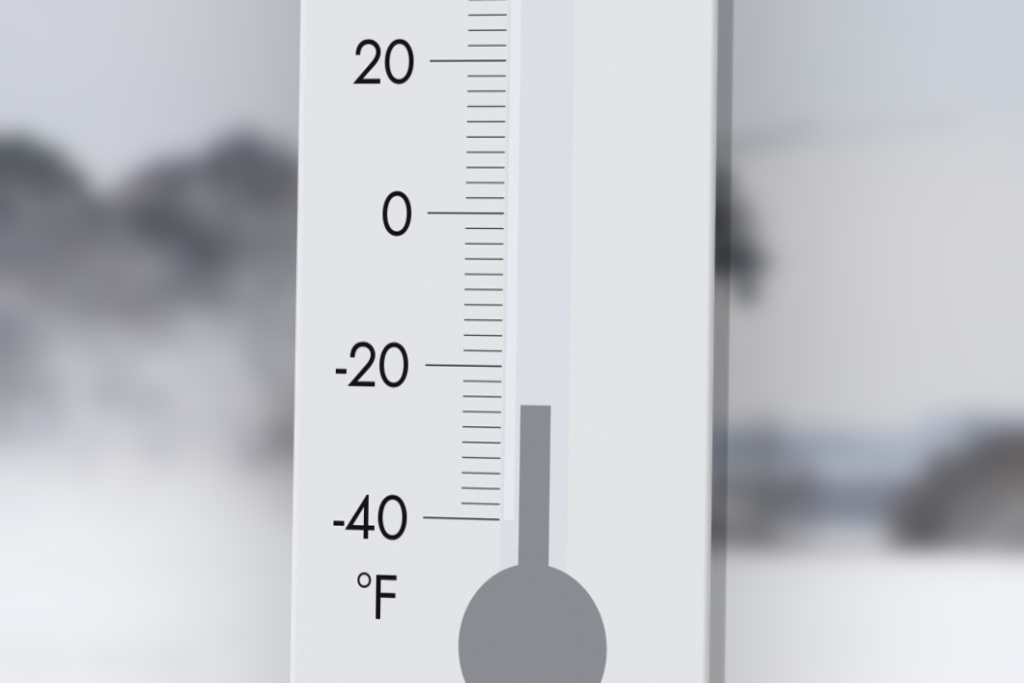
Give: -25 °F
